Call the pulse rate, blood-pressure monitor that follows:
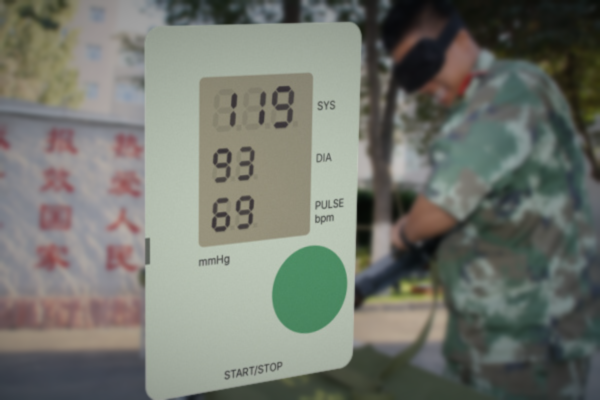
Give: 69 bpm
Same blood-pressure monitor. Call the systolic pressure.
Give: 119 mmHg
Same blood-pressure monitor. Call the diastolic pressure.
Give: 93 mmHg
